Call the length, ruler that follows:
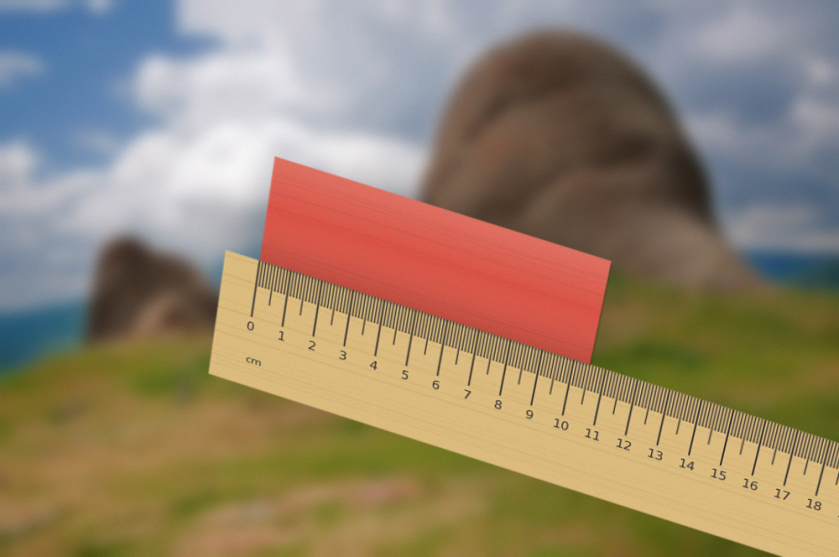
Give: 10.5 cm
